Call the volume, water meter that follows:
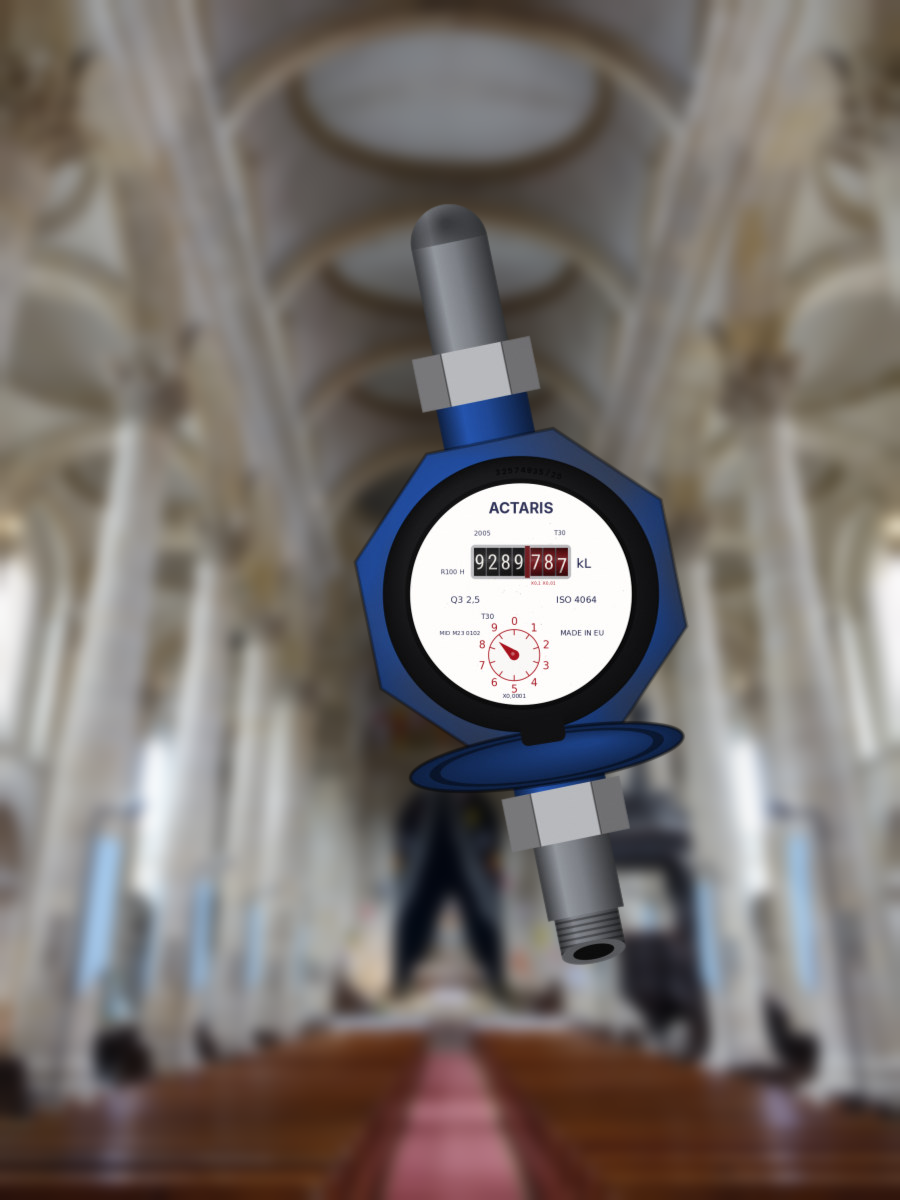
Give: 9289.7868 kL
